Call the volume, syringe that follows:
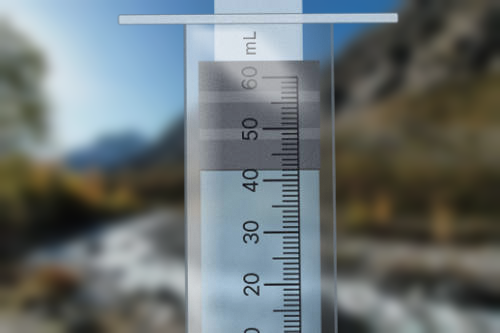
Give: 42 mL
